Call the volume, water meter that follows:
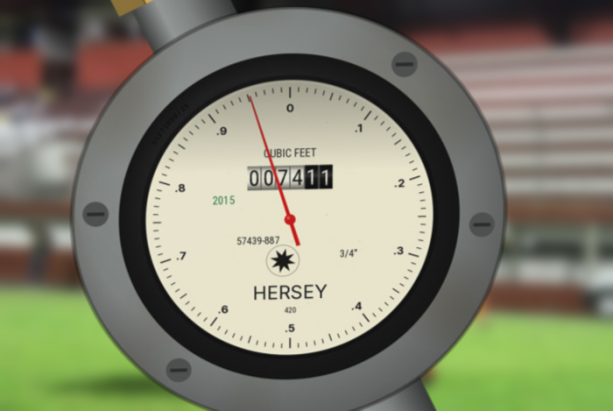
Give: 7410.95 ft³
